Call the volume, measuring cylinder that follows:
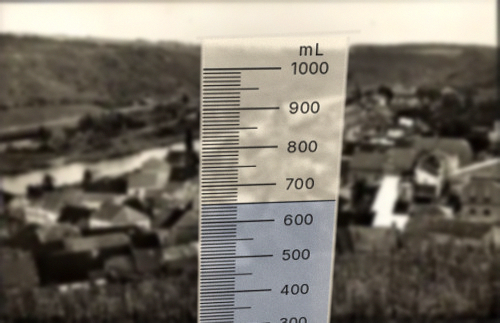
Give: 650 mL
